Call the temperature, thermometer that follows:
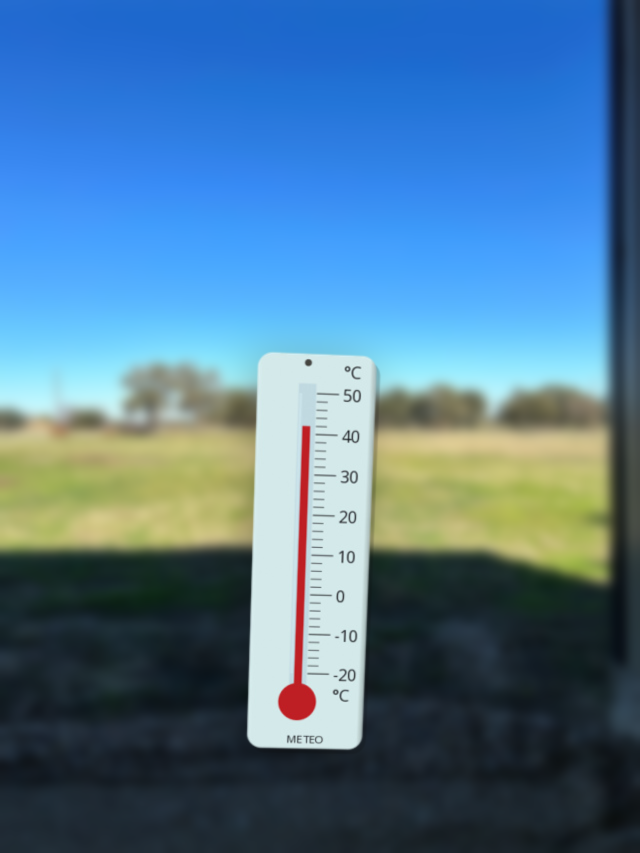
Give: 42 °C
